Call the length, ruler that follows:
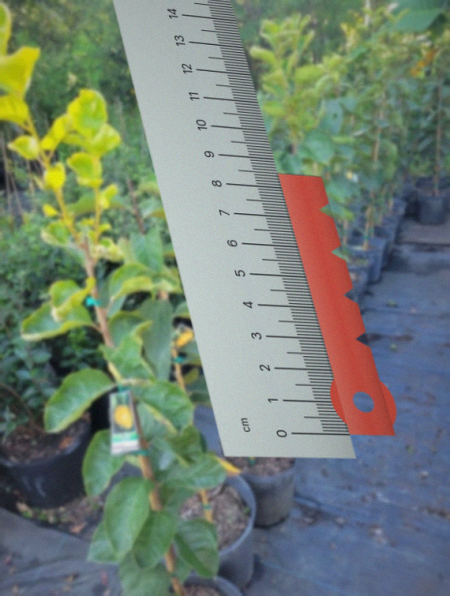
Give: 8.5 cm
